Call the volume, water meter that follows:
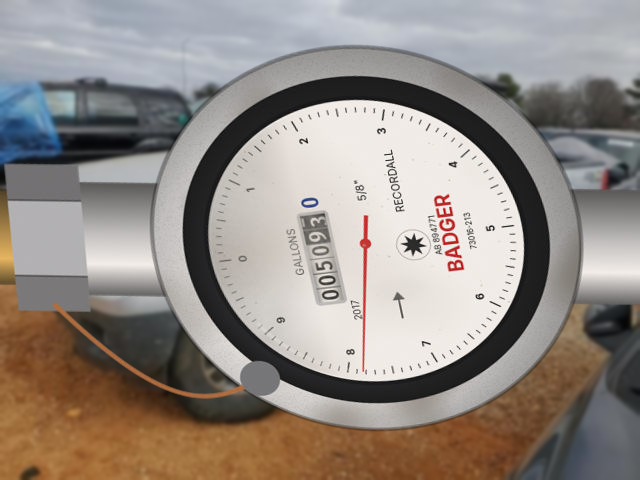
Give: 50927.8 gal
